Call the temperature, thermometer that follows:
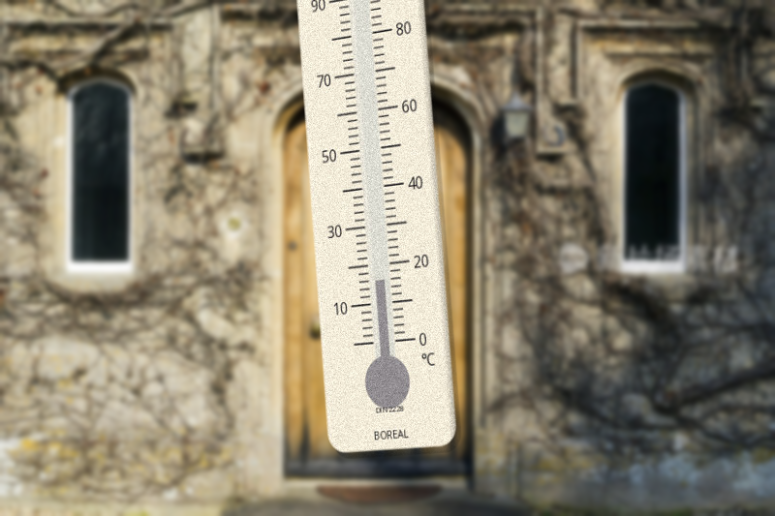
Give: 16 °C
